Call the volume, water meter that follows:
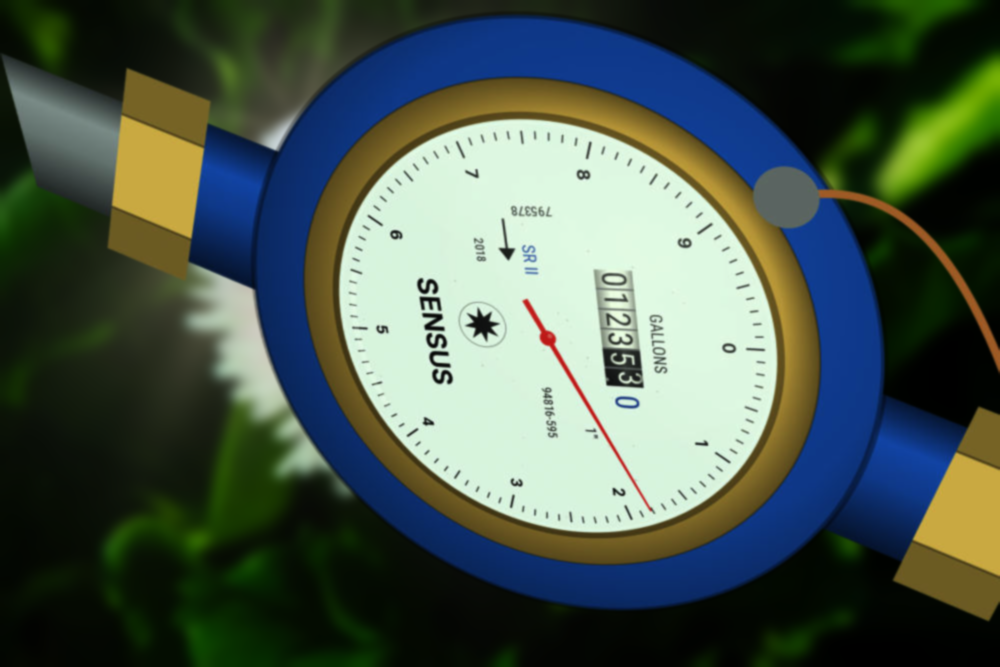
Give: 123531.8 gal
